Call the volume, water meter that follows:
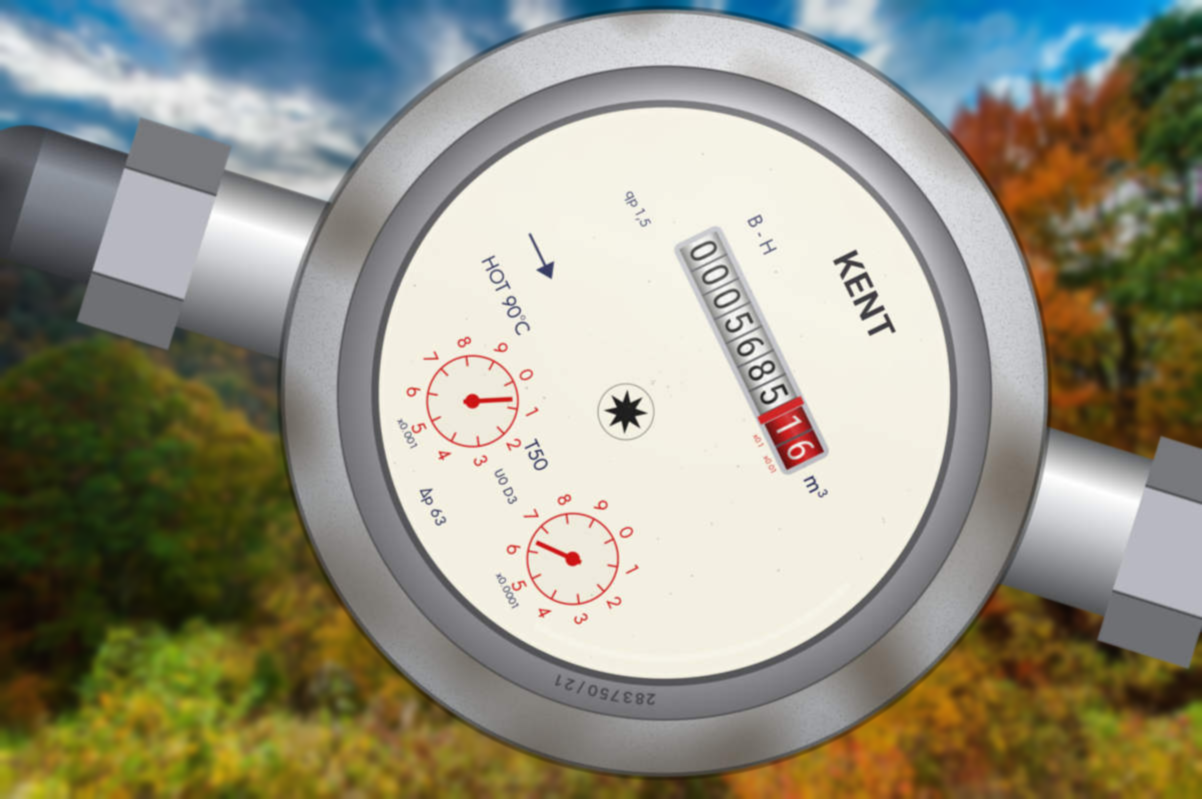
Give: 5685.1606 m³
